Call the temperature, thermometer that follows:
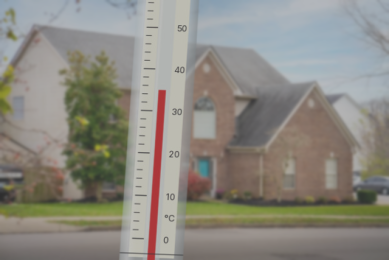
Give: 35 °C
